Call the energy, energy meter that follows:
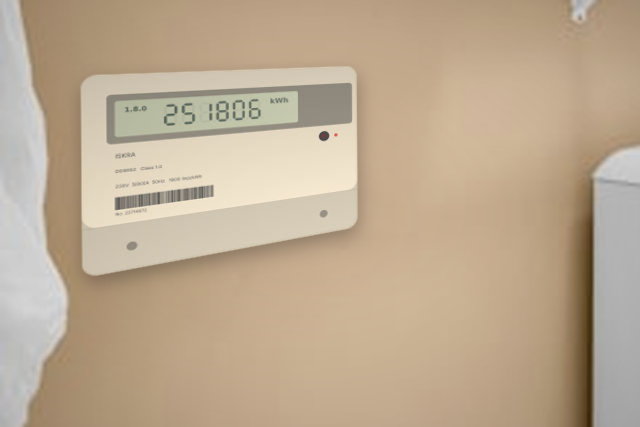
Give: 251806 kWh
